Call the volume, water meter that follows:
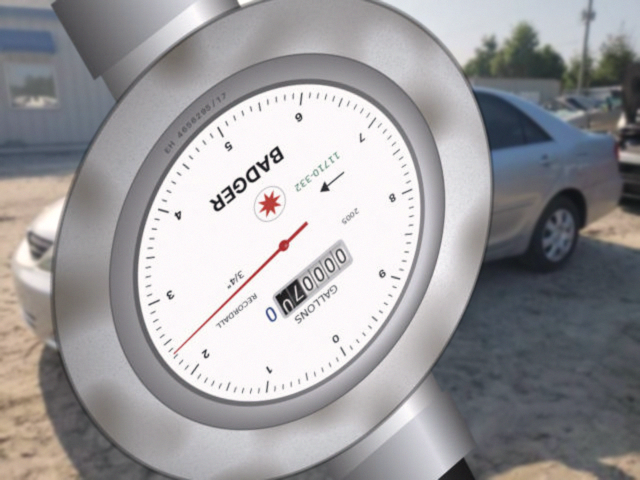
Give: 702.3 gal
